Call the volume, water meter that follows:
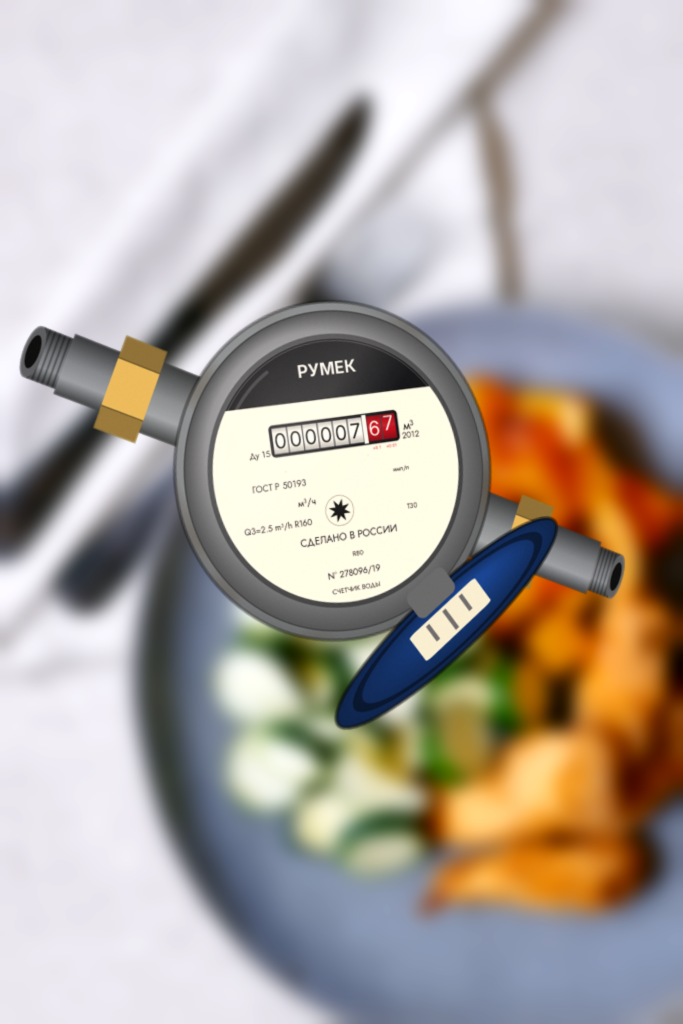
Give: 7.67 m³
